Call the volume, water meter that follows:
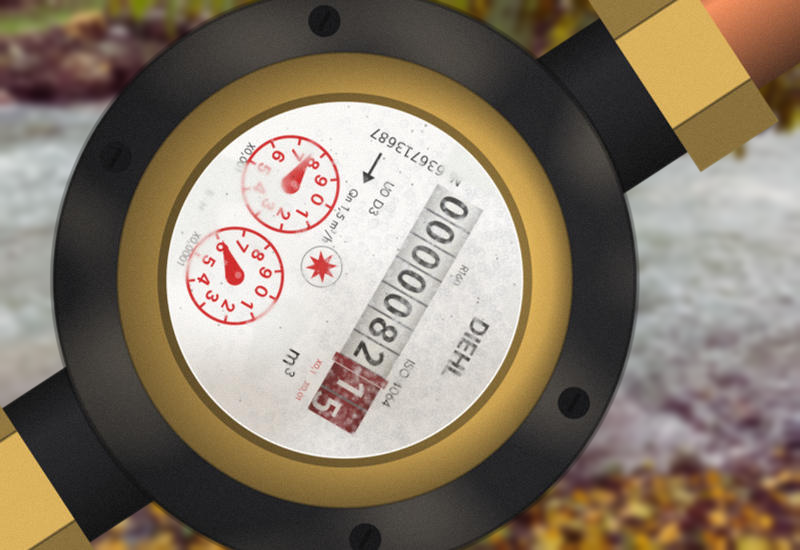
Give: 82.1476 m³
